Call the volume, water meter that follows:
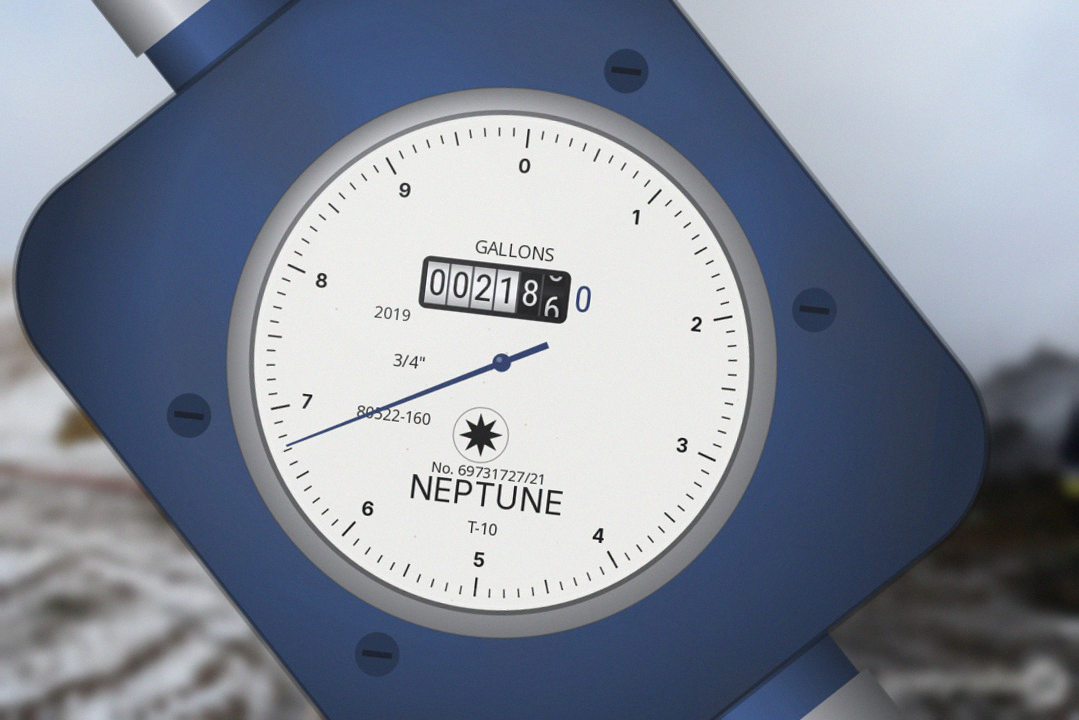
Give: 21856.7 gal
